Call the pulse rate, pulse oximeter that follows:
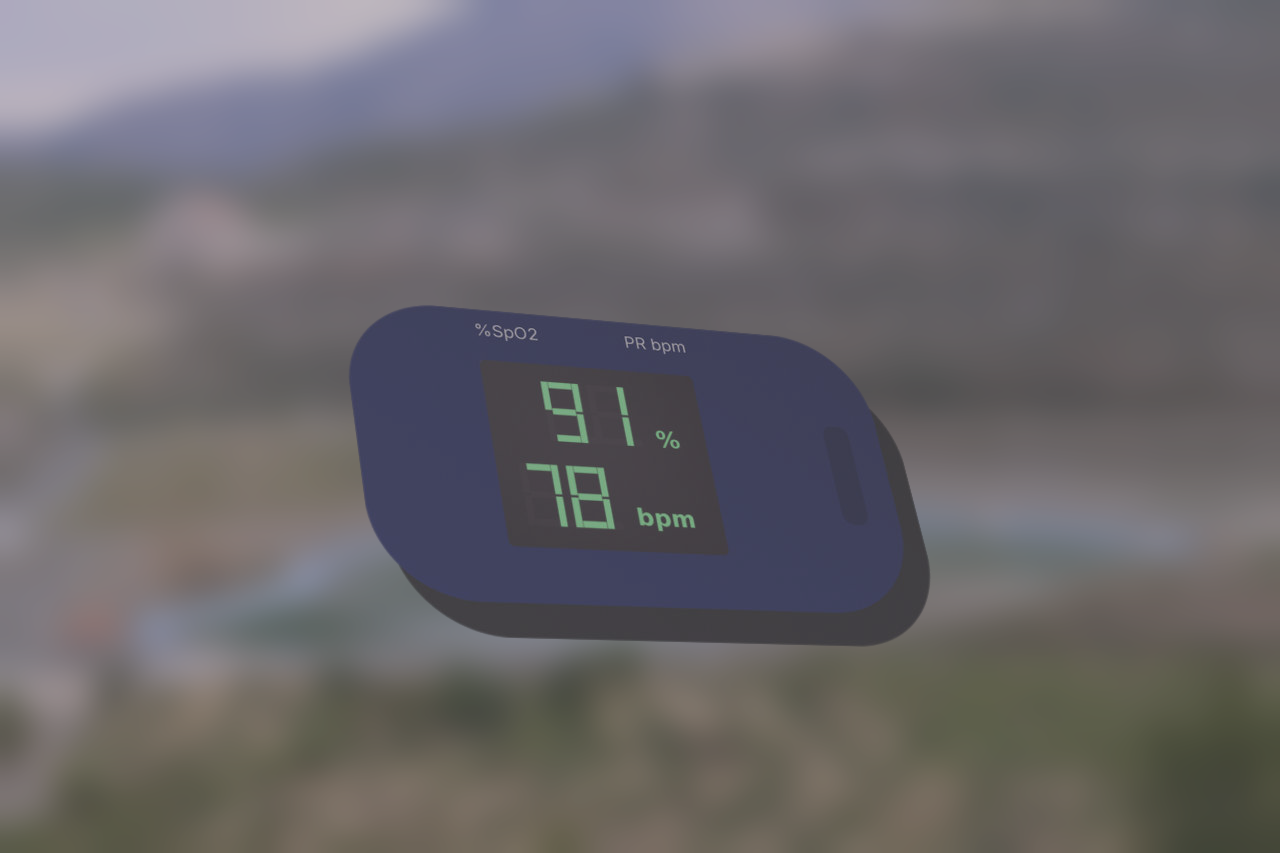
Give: 78 bpm
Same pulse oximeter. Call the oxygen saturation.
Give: 91 %
